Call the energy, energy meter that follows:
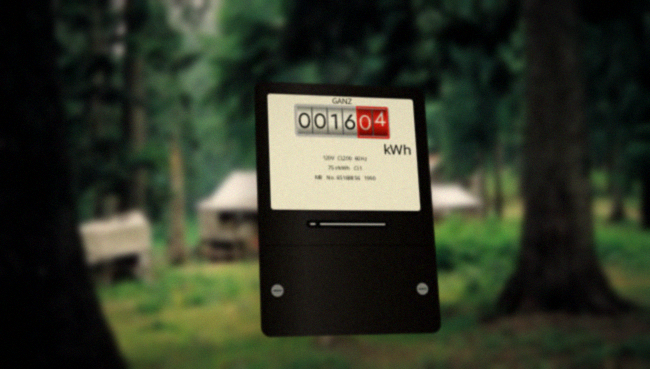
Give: 16.04 kWh
